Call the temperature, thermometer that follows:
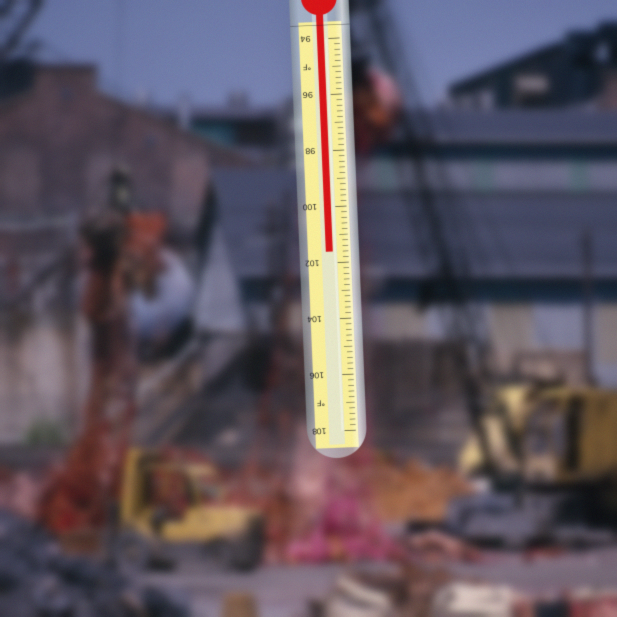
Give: 101.6 °F
